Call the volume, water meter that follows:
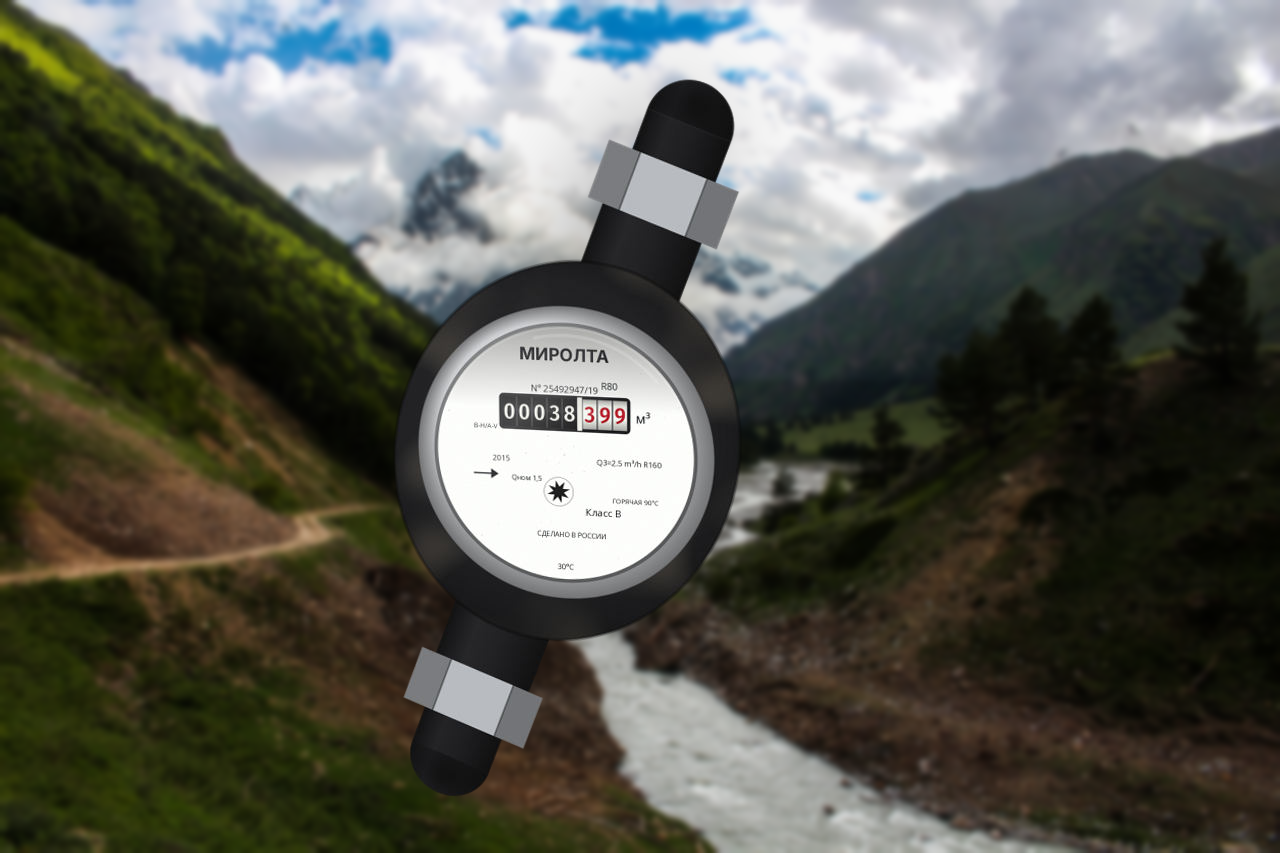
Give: 38.399 m³
